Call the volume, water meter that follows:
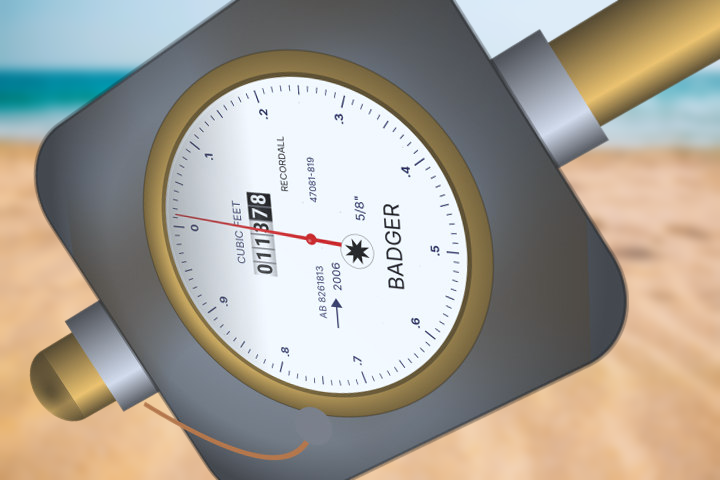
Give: 11378.01 ft³
